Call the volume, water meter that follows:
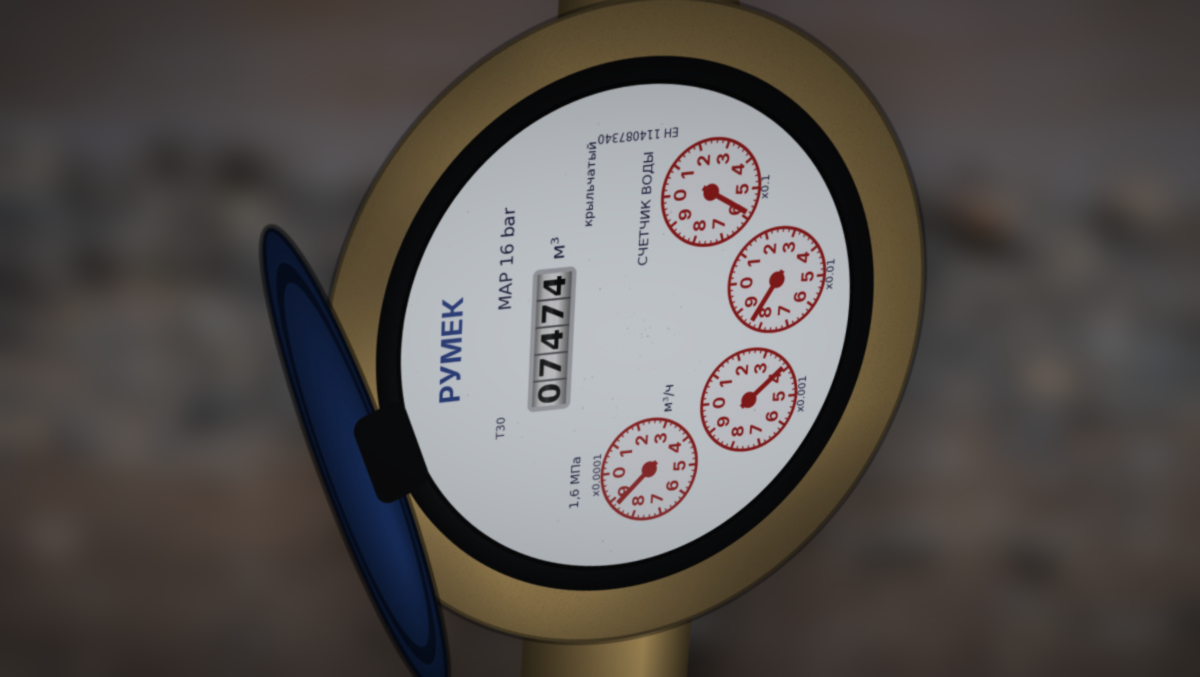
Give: 7474.5838 m³
